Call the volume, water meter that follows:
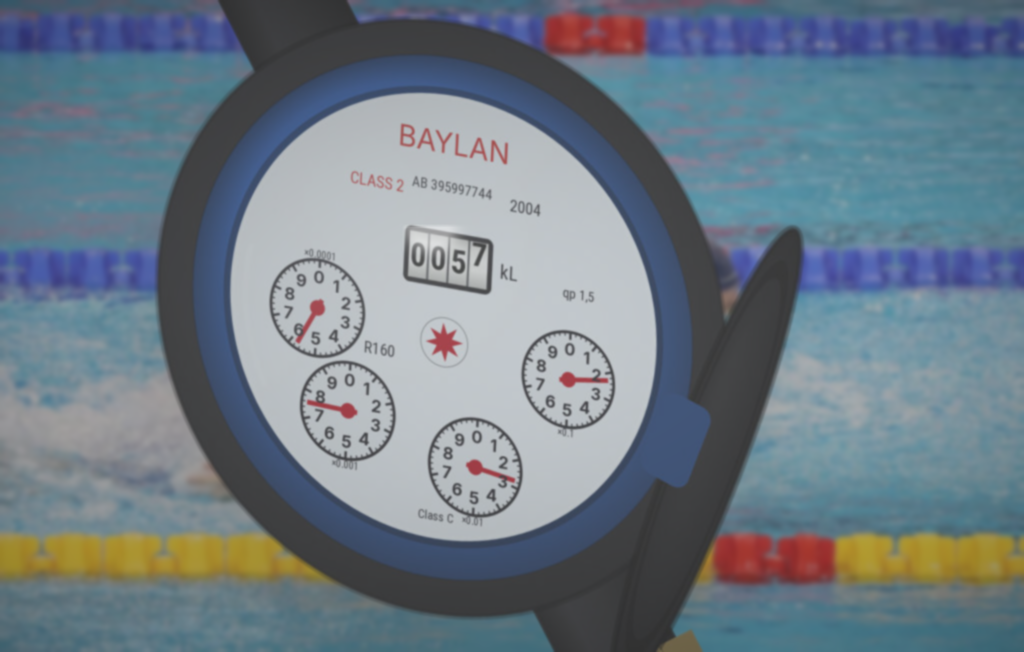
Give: 57.2275 kL
